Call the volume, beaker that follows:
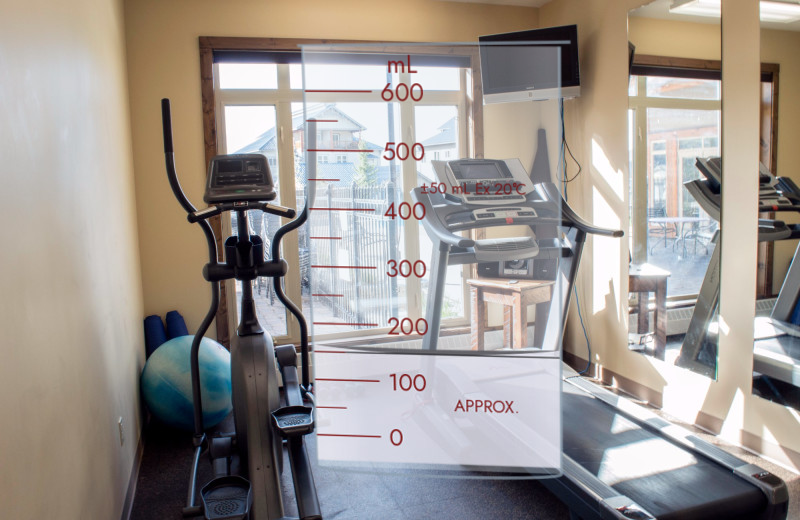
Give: 150 mL
